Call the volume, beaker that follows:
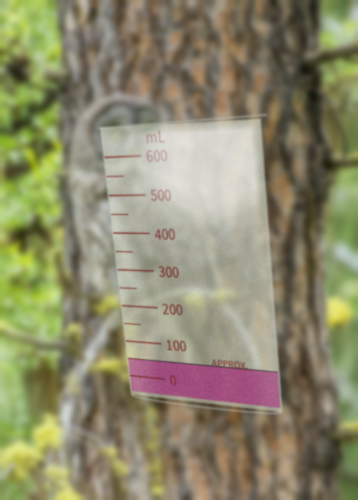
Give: 50 mL
